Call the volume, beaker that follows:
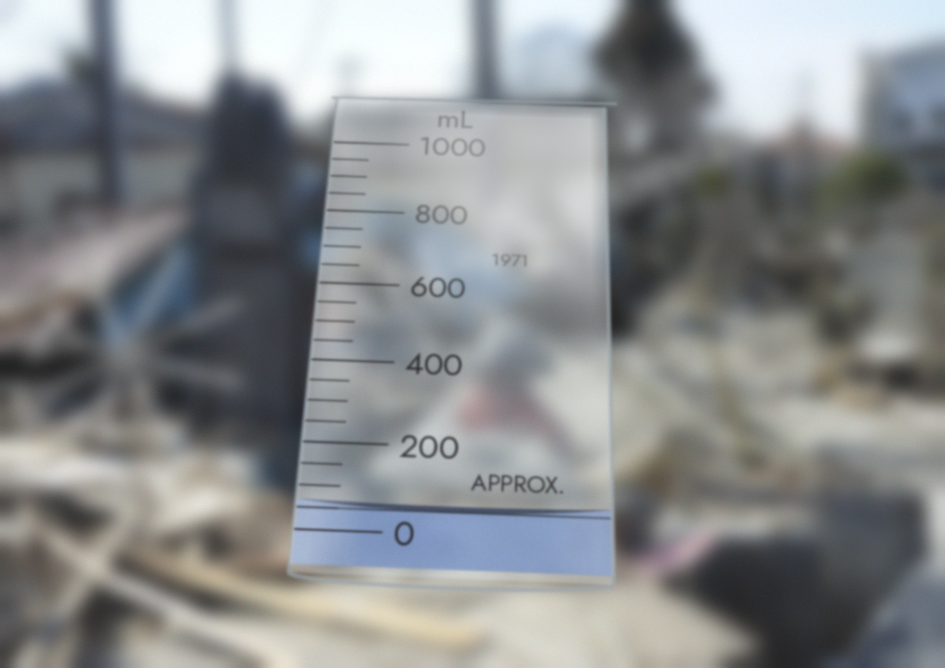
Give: 50 mL
